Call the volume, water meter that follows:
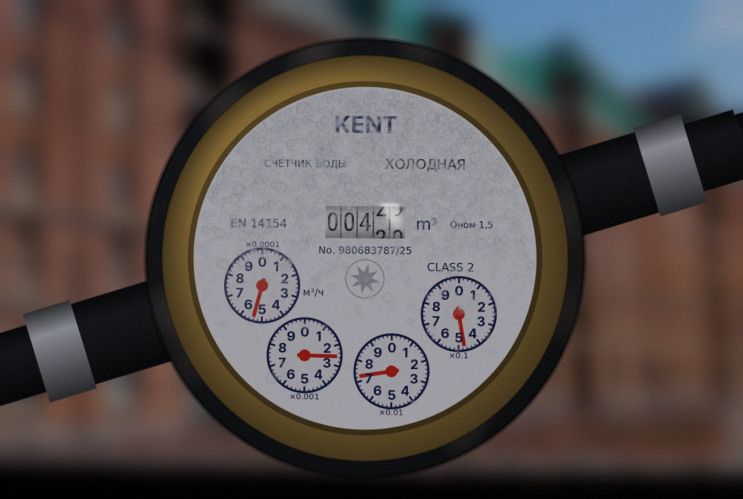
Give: 429.4725 m³
